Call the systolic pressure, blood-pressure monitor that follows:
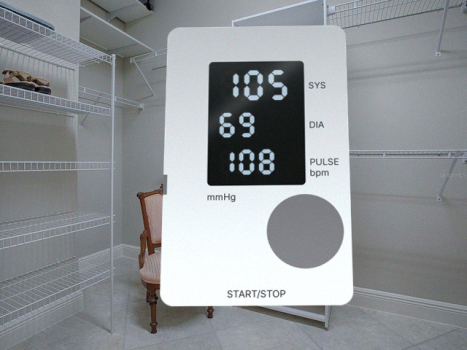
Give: 105 mmHg
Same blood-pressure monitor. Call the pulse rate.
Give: 108 bpm
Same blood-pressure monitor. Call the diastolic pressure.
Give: 69 mmHg
